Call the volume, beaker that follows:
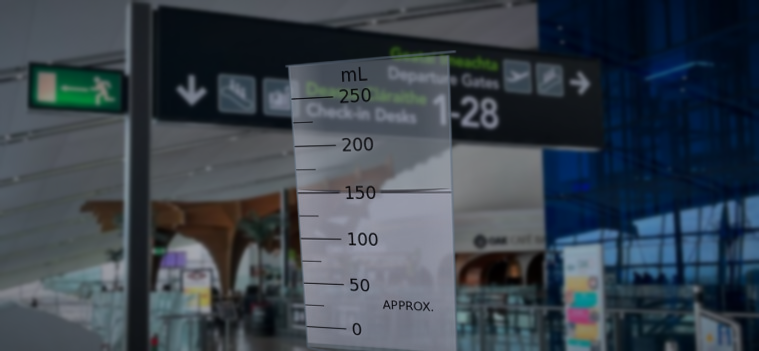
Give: 150 mL
